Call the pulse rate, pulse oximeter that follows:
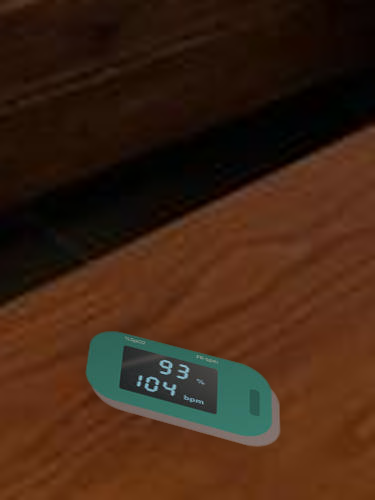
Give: 104 bpm
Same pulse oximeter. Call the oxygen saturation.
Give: 93 %
